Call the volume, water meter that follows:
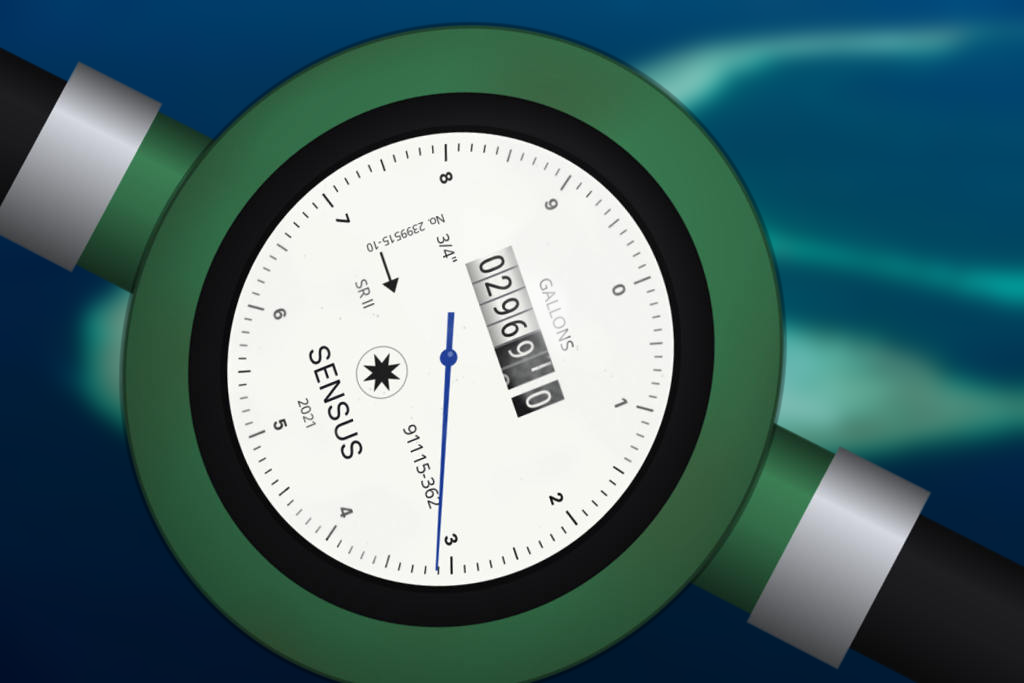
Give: 296913.1 gal
